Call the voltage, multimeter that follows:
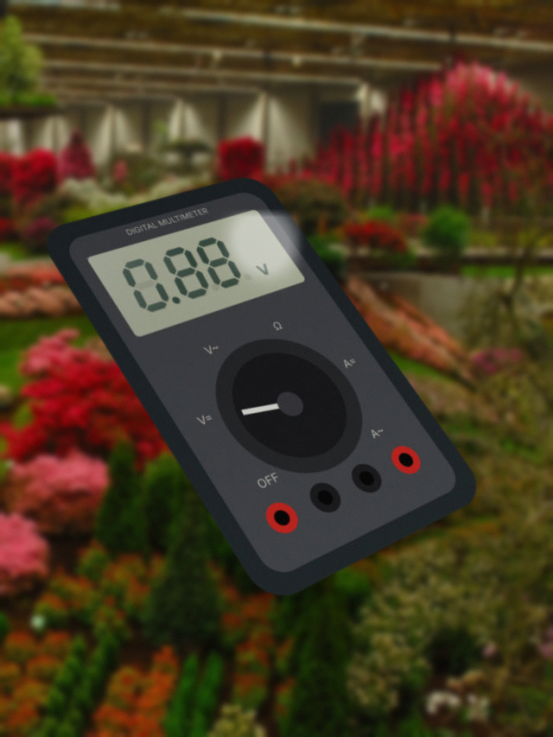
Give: 0.88 V
